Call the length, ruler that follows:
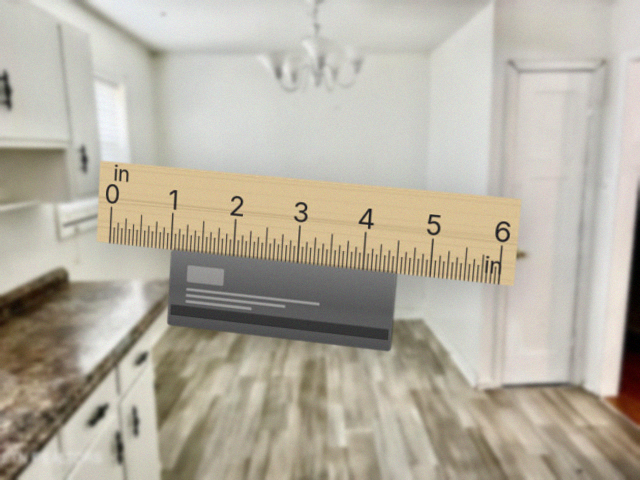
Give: 3.5 in
